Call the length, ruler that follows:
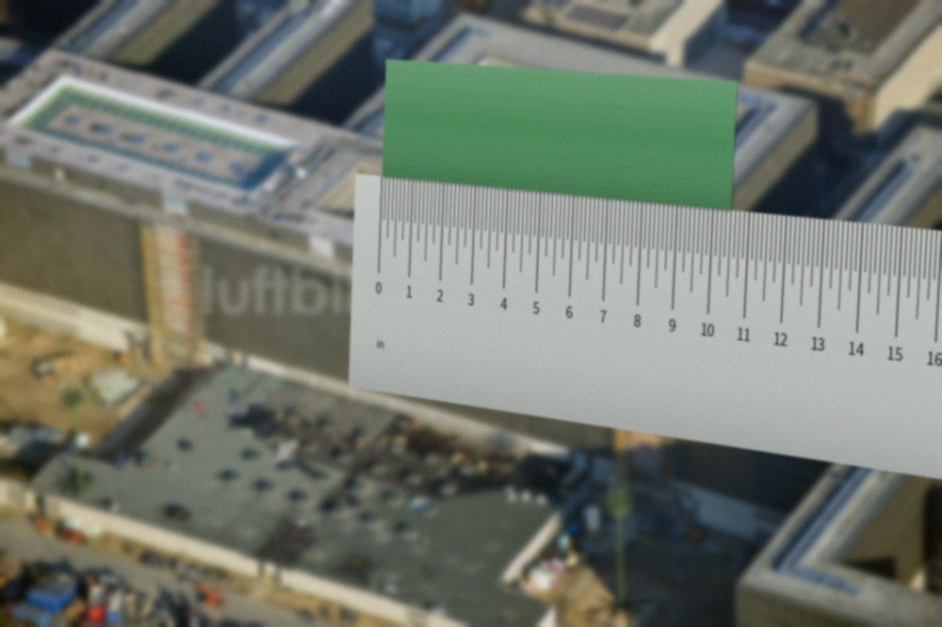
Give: 10.5 in
